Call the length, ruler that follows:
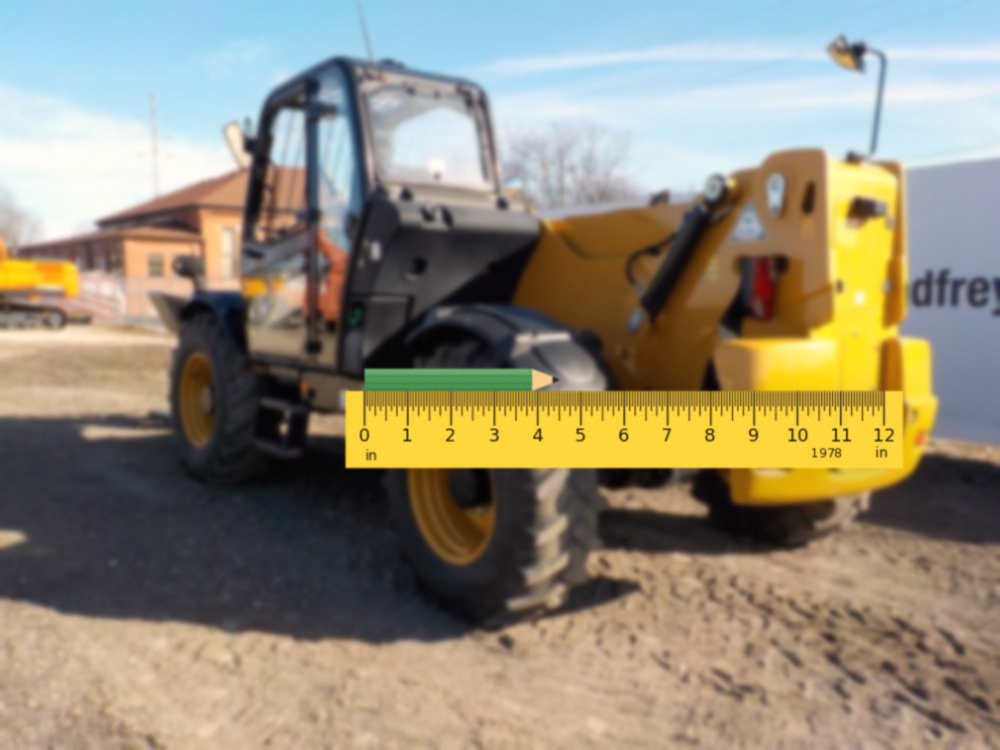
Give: 4.5 in
